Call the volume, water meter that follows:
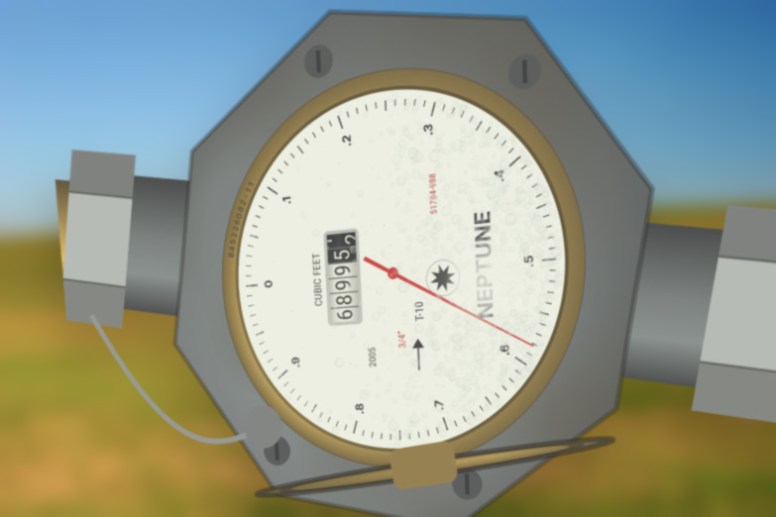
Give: 689951.58 ft³
